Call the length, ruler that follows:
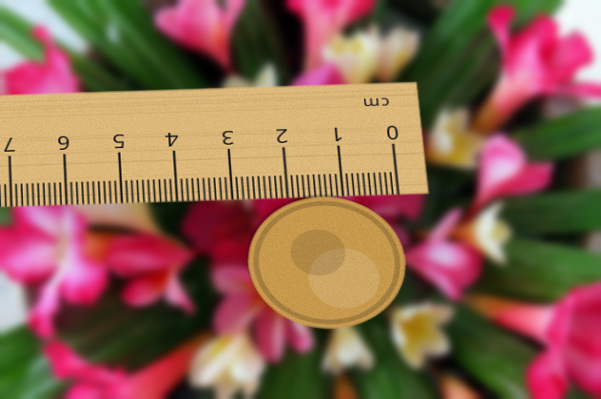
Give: 2.8 cm
